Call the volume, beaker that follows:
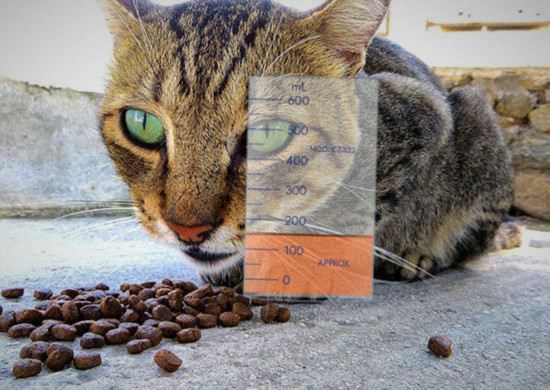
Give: 150 mL
